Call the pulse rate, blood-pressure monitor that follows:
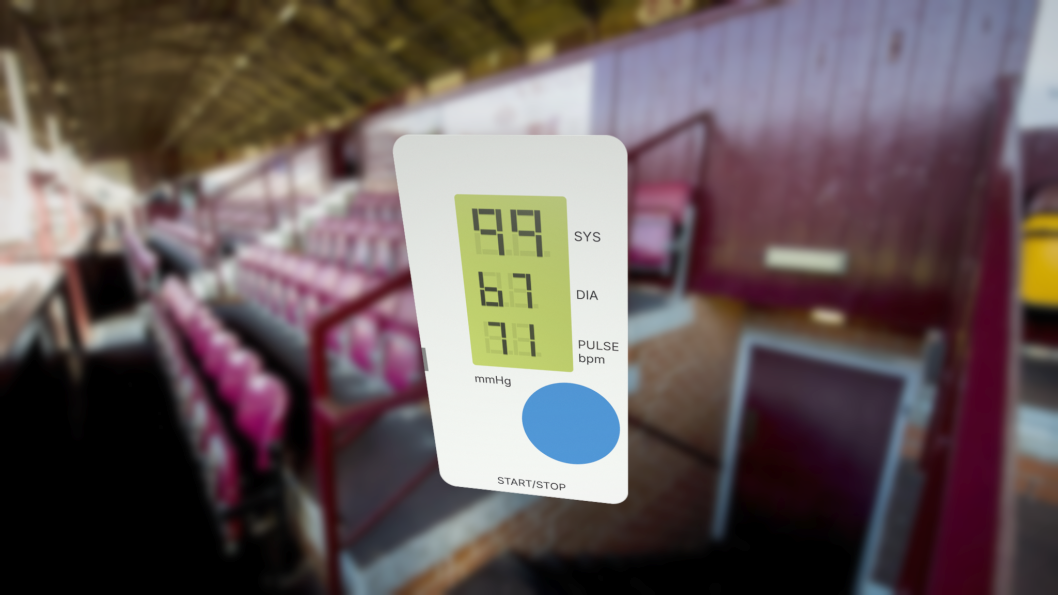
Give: 71 bpm
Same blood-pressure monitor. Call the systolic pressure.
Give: 99 mmHg
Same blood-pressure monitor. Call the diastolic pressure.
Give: 67 mmHg
